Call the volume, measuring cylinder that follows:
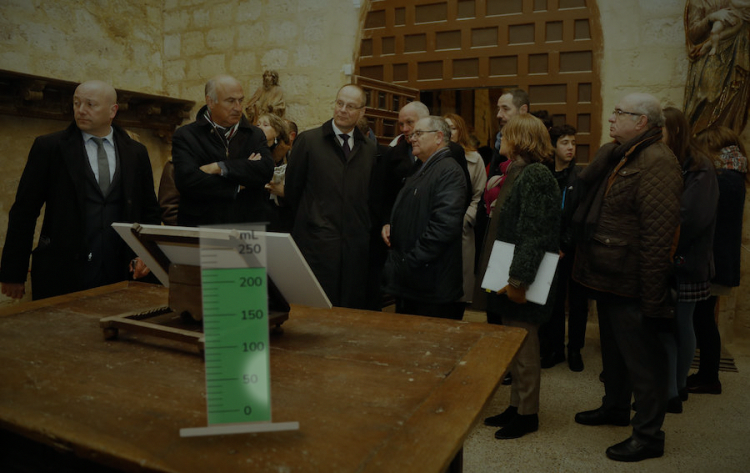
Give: 220 mL
